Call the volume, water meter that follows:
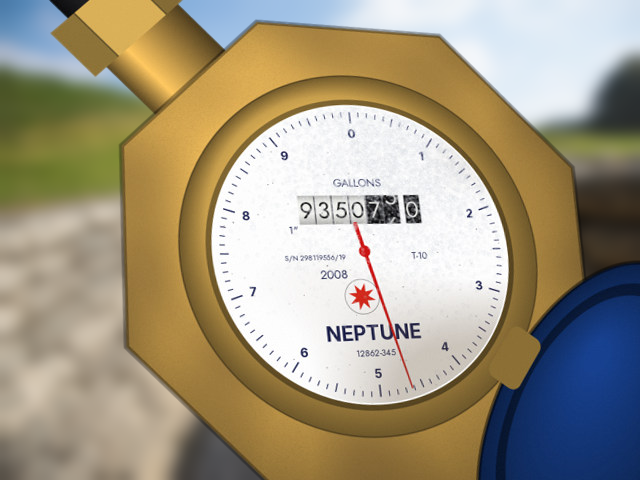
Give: 9350754.6 gal
